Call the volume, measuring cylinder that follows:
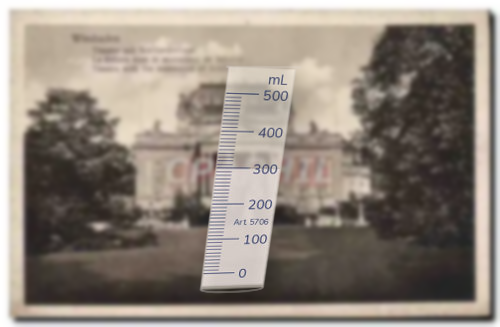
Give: 300 mL
